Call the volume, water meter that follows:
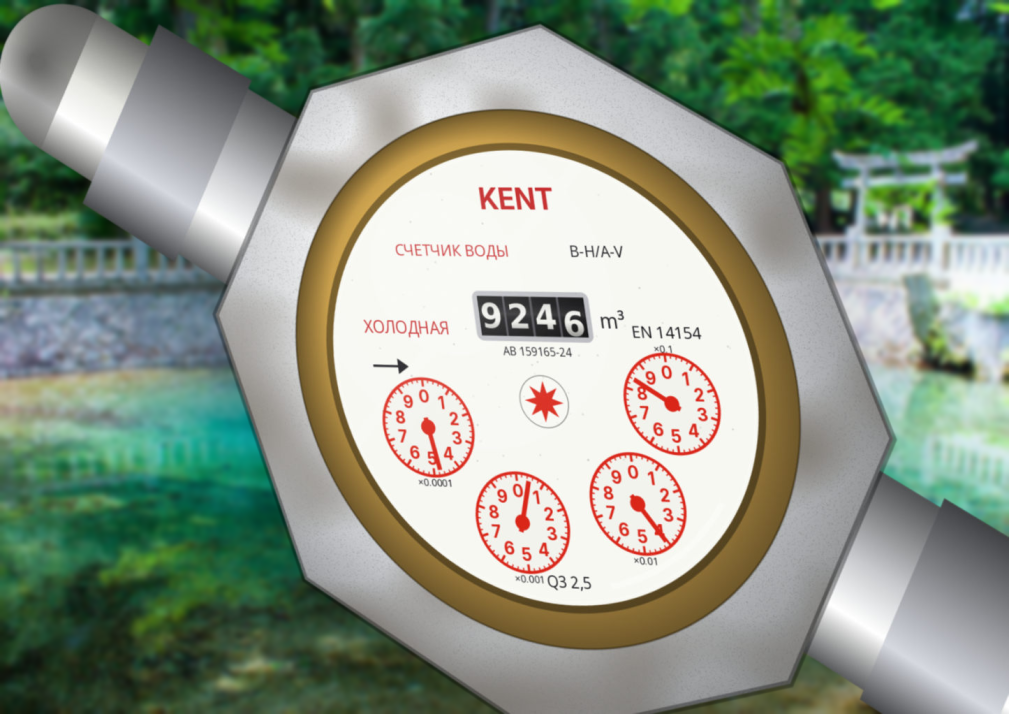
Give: 9245.8404 m³
